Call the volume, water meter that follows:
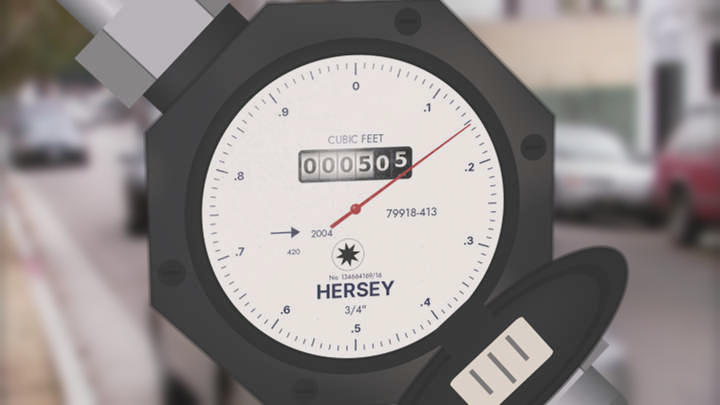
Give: 505.15 ft³
